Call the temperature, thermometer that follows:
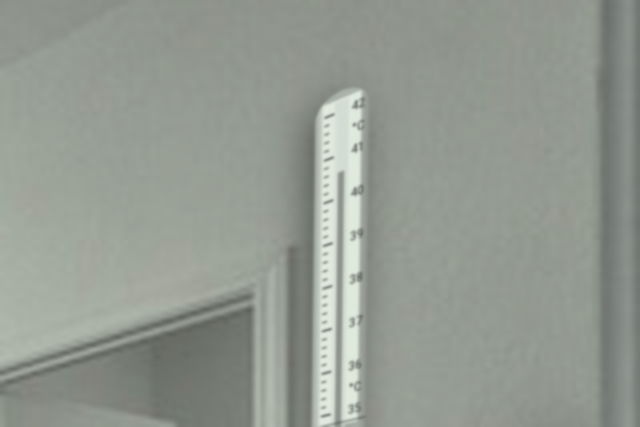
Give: 40.6 °C
